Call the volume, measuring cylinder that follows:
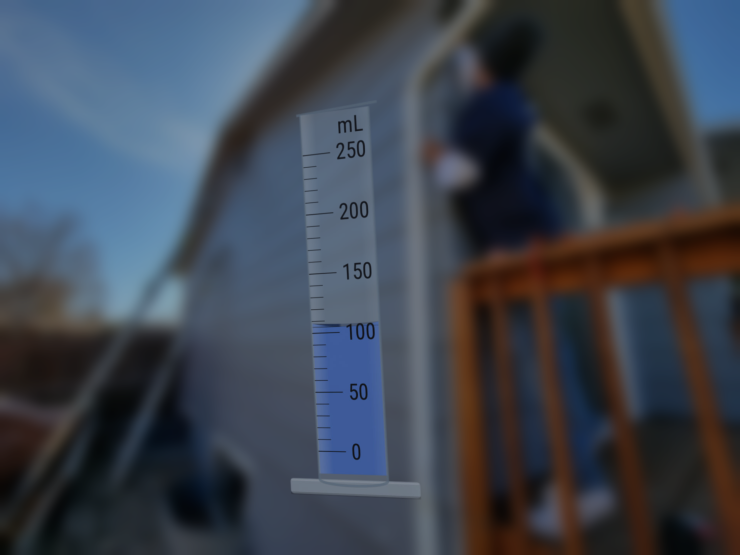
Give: 105 mL
